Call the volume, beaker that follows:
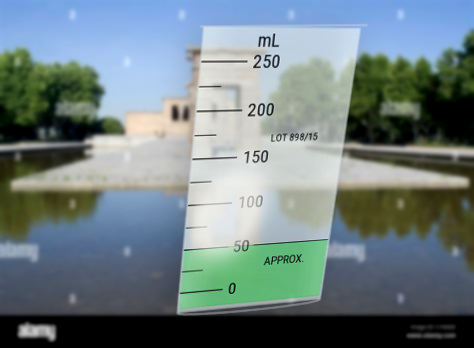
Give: 50 mL
